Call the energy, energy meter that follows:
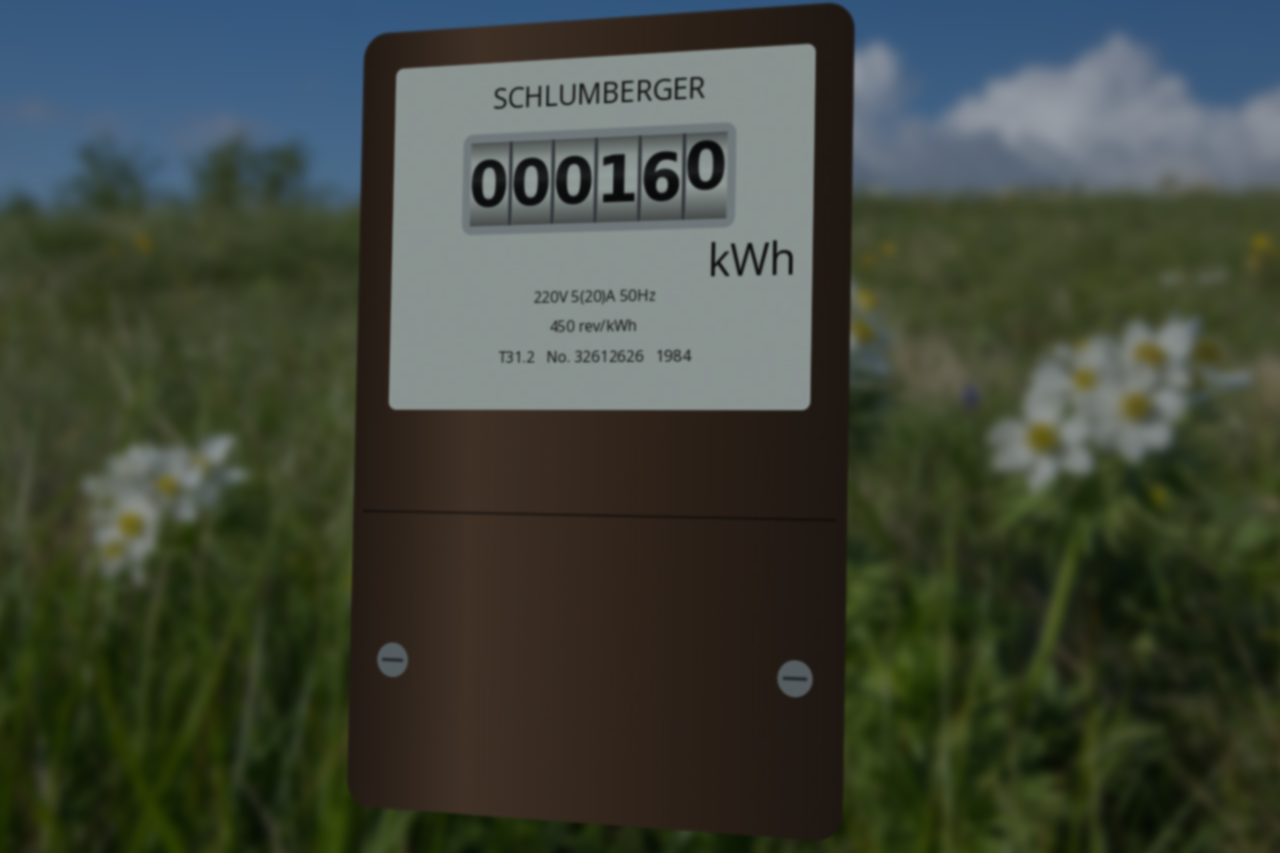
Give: 160 kWh
